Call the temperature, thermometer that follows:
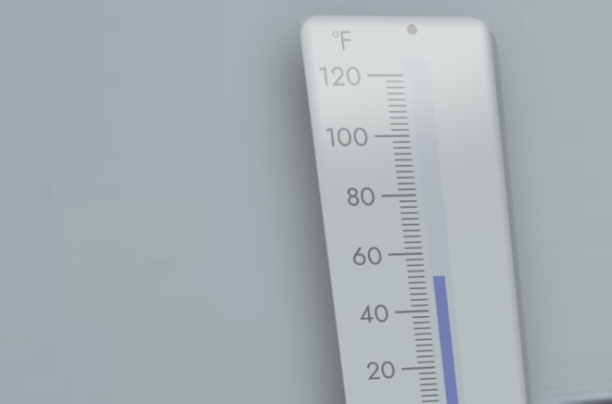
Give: 52 °F
